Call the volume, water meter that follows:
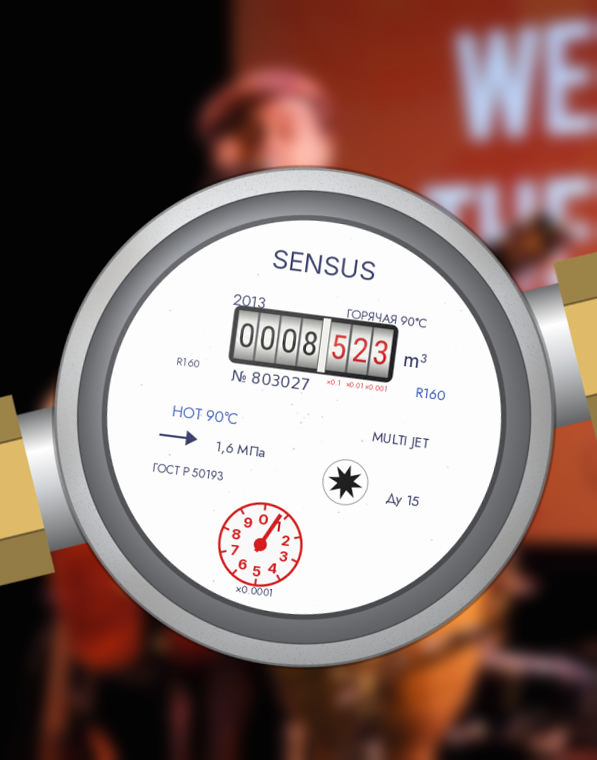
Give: 8.5230 m³
